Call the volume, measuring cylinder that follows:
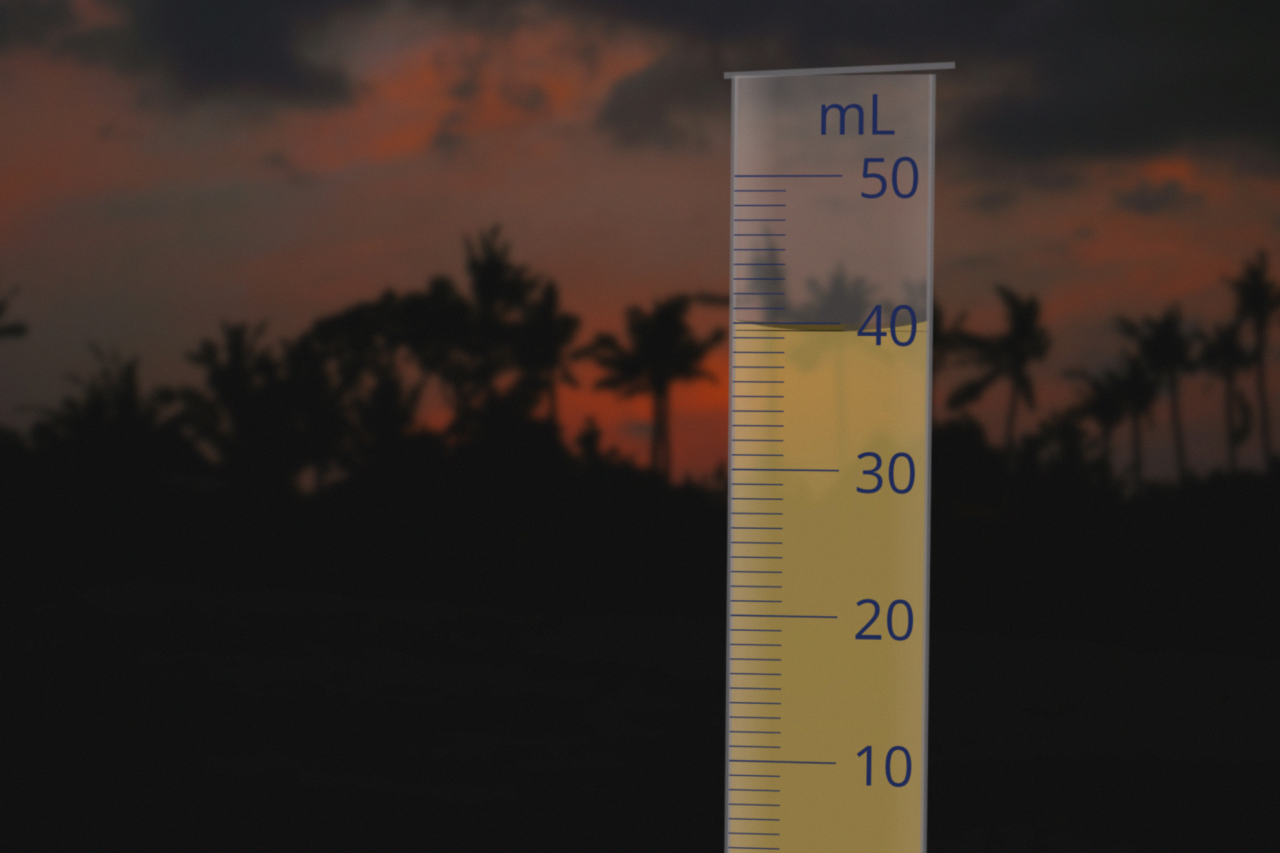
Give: 39.5 mL
